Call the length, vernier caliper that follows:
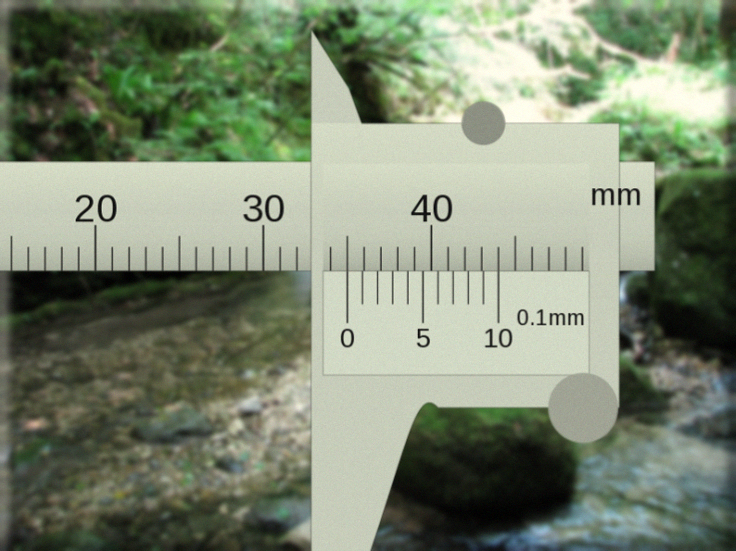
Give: 35.0 mm
